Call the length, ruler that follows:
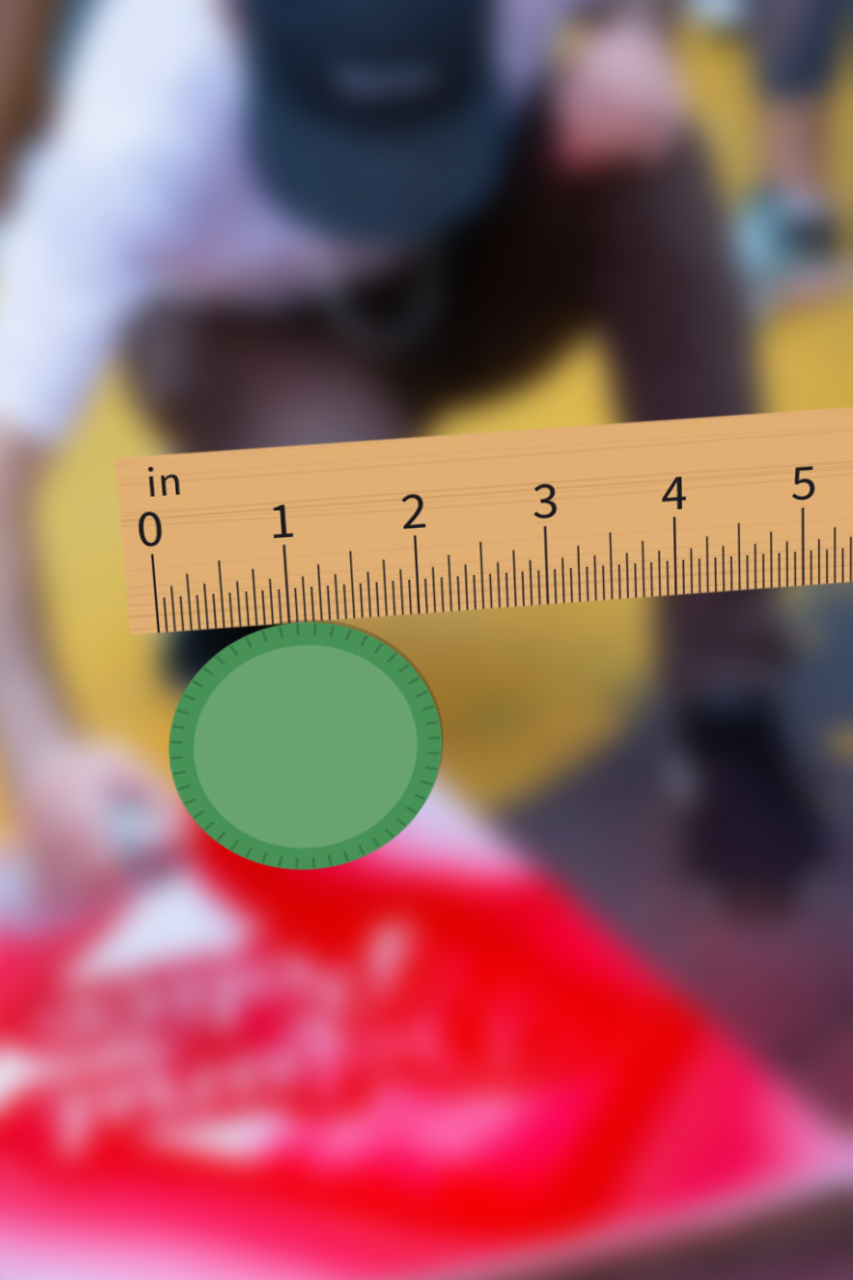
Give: 2.125 in
